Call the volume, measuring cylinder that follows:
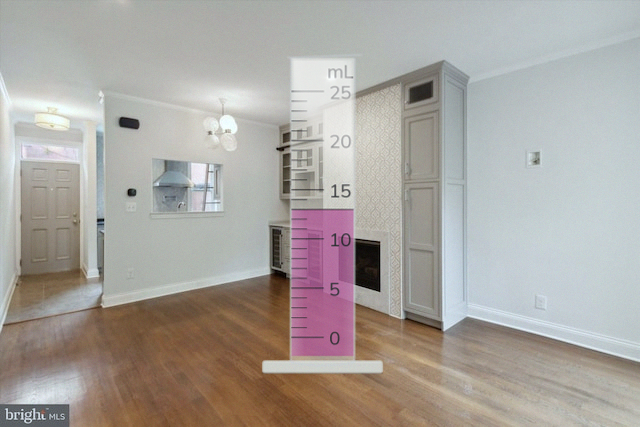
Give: 13 mL
